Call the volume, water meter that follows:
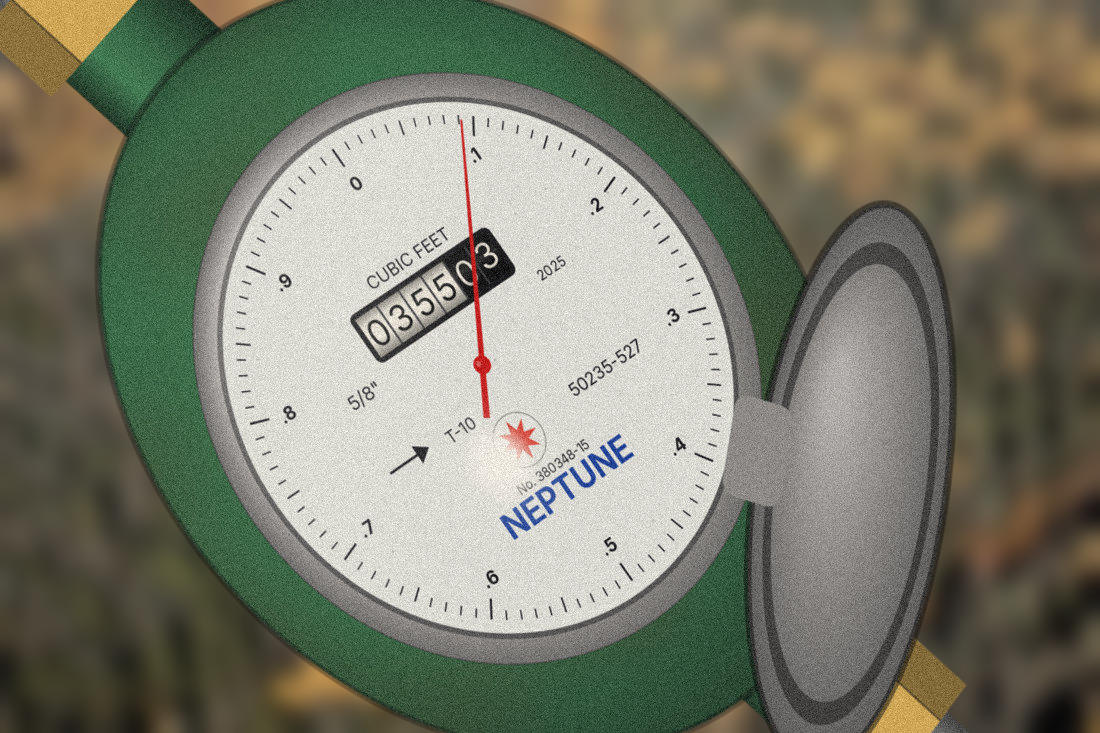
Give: 35503.09 ft³
